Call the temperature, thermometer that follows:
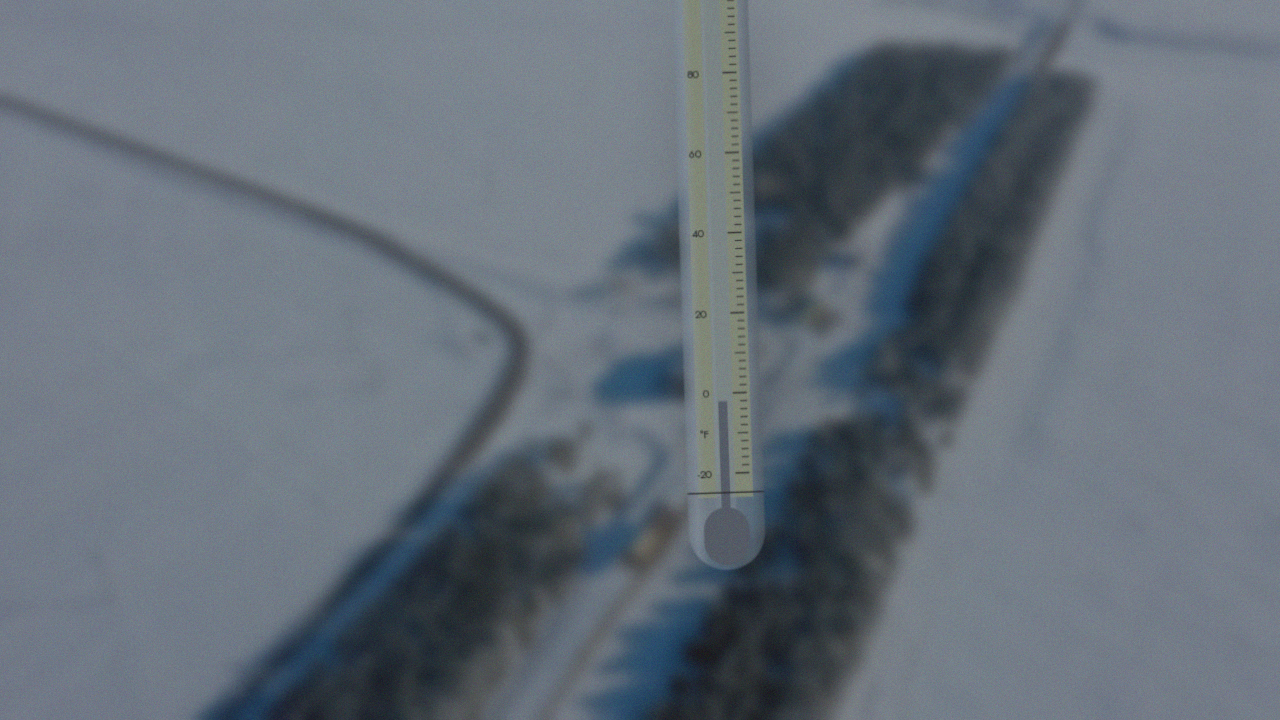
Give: -2 °F
